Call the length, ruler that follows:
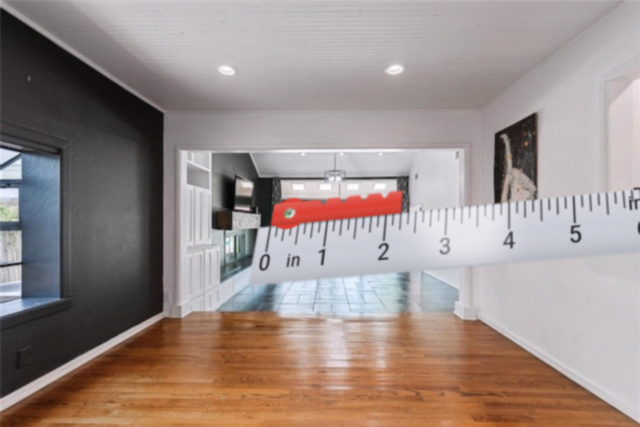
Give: 2.25 in
